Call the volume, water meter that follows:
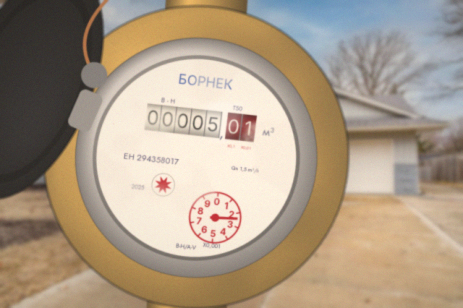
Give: 5.012 m³
